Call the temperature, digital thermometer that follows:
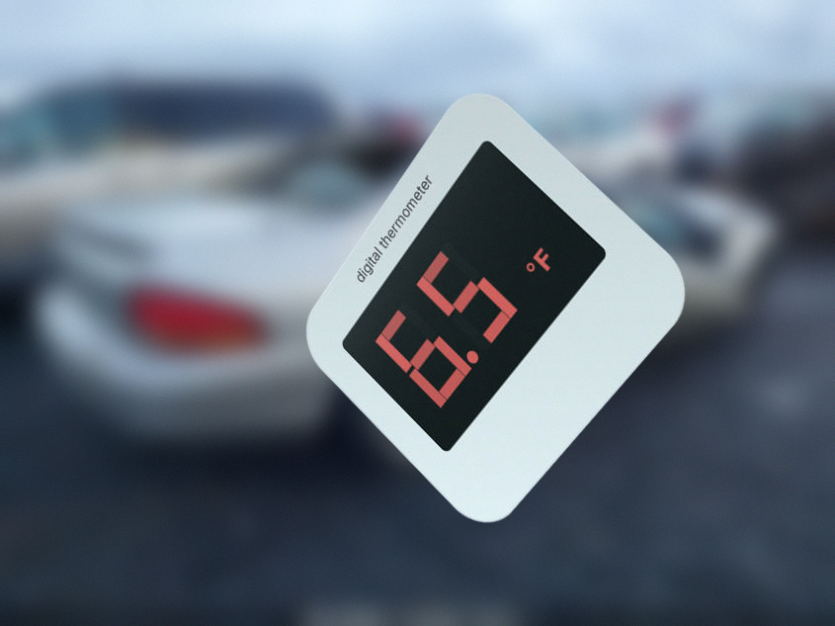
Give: 6.5 °F
